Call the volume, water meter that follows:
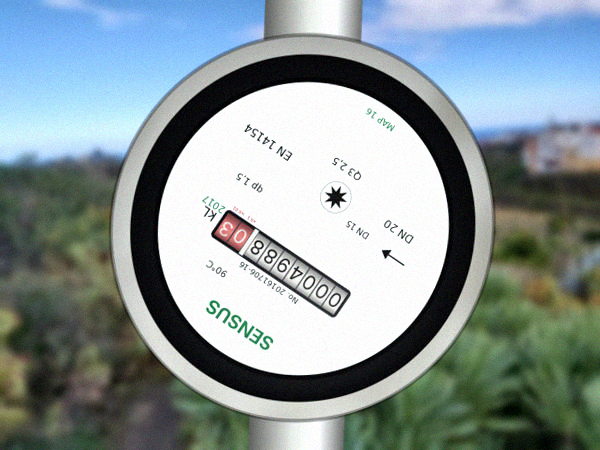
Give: 4988.03 kL
